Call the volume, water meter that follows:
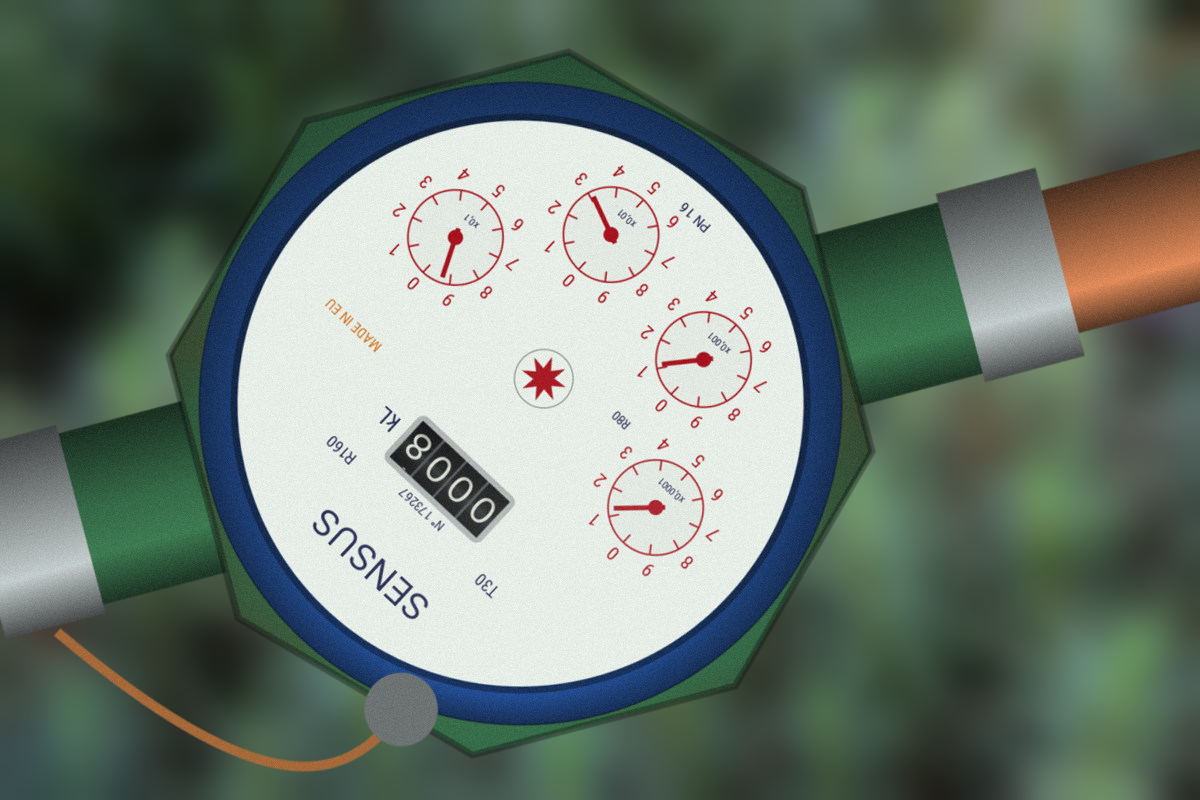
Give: 7.9311 kL
